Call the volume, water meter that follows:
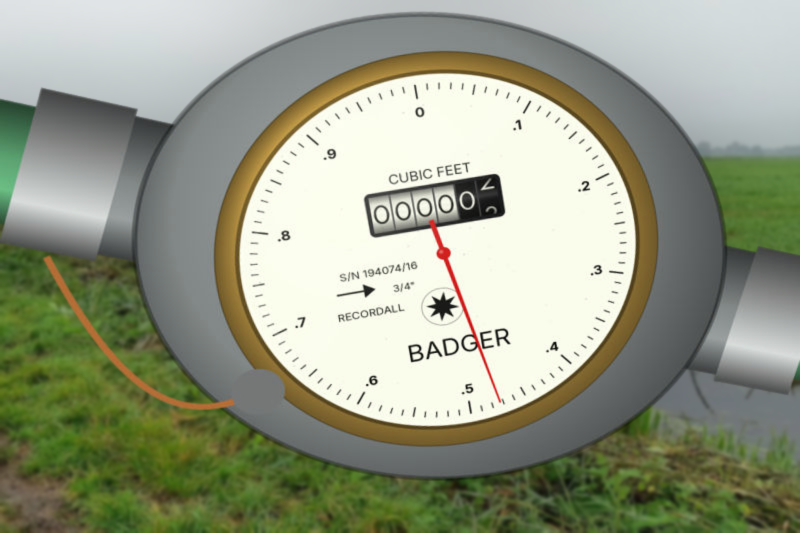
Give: 2.47 ft³
